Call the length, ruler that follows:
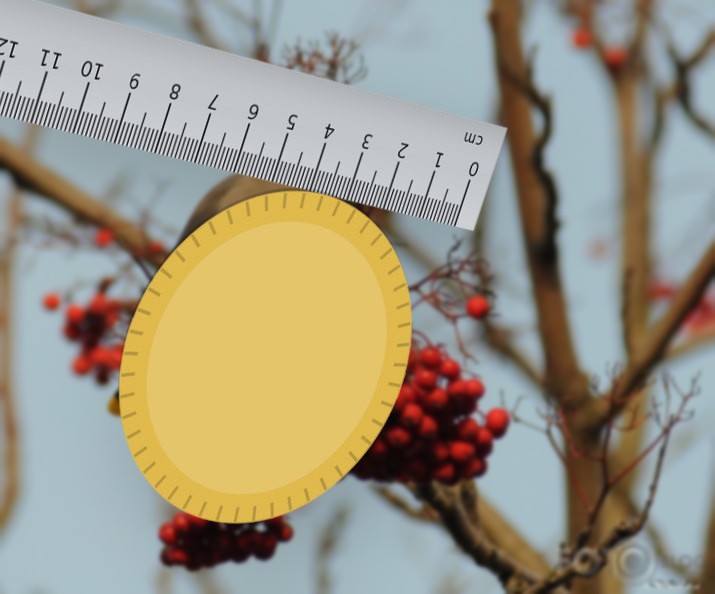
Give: 7.3 cm
